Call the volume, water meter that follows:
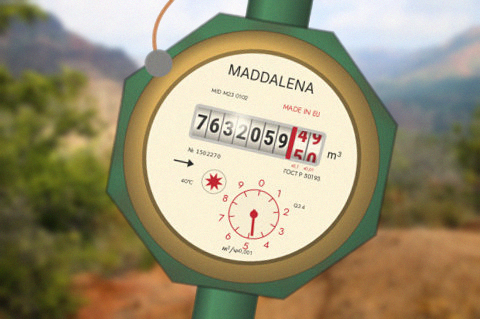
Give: 7632059.494 m³
